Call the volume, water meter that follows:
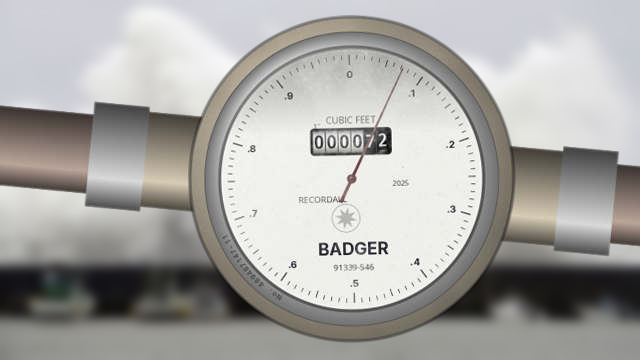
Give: 72.07 ft³
